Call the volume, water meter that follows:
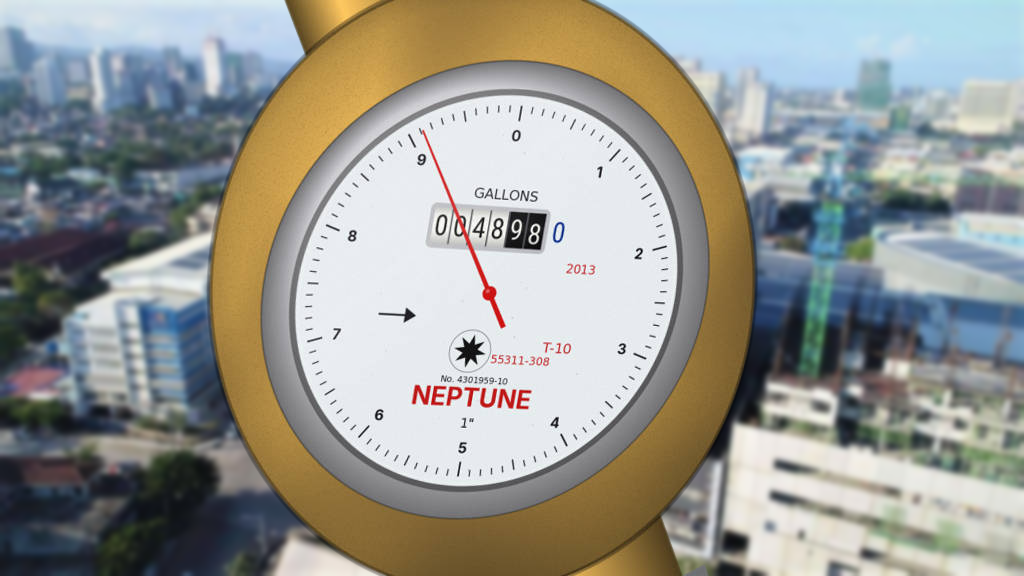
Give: 48979.1 gal
